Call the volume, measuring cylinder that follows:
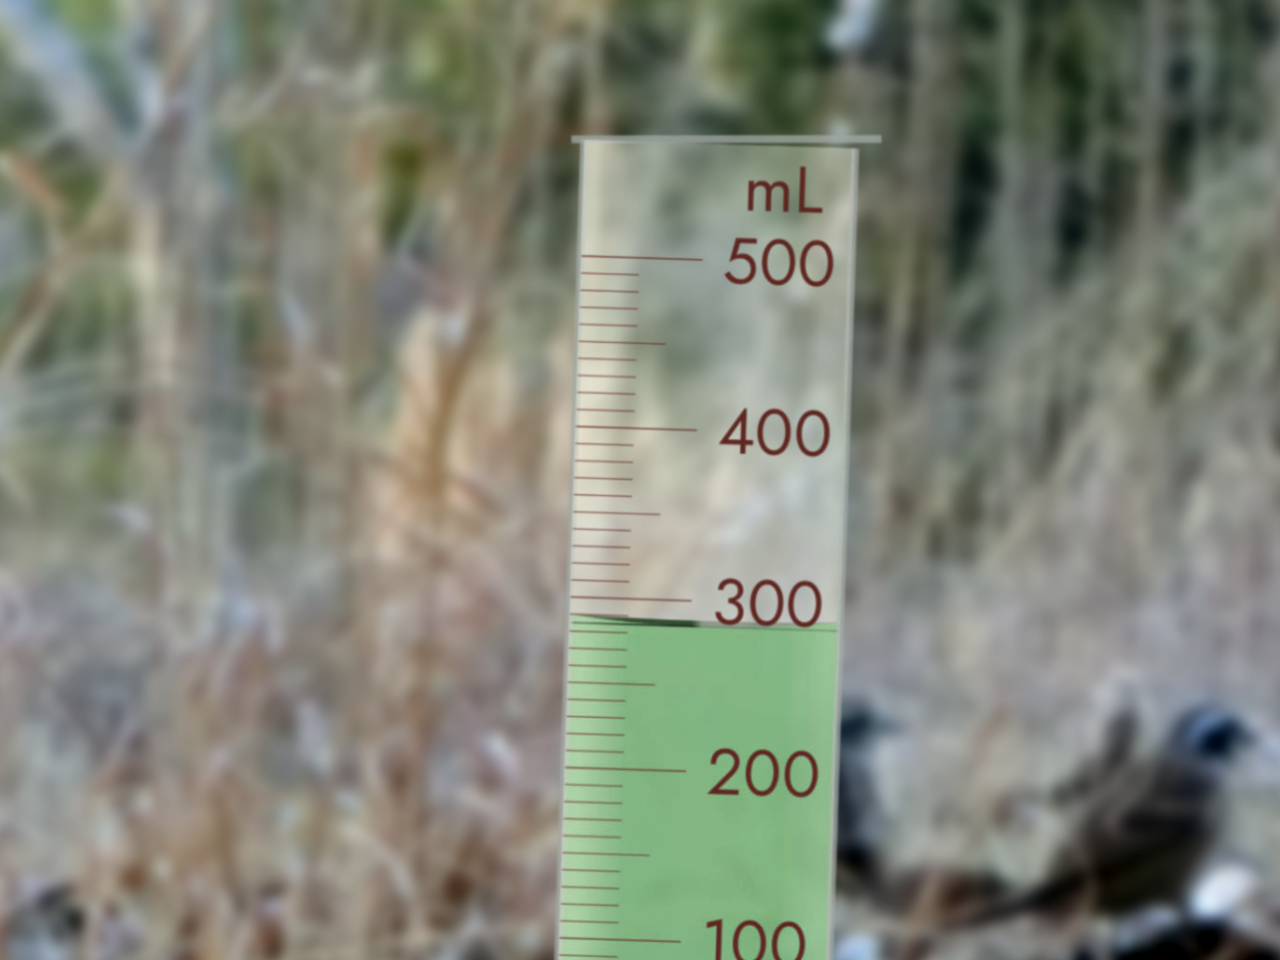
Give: 285 mL
